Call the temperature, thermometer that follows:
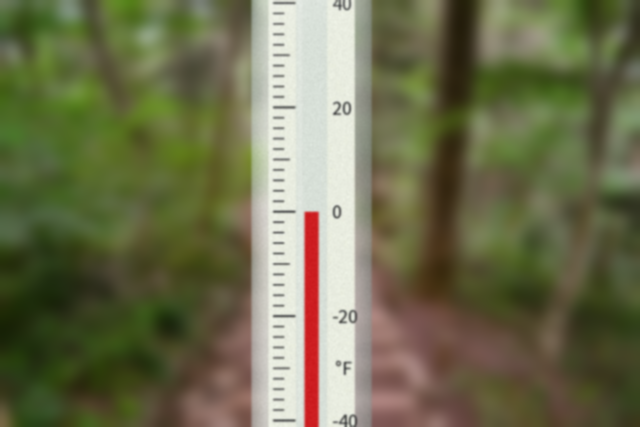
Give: 0 °F
